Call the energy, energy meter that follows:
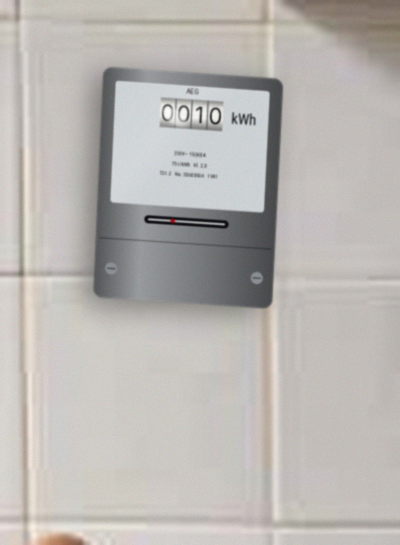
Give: 10 kWh
